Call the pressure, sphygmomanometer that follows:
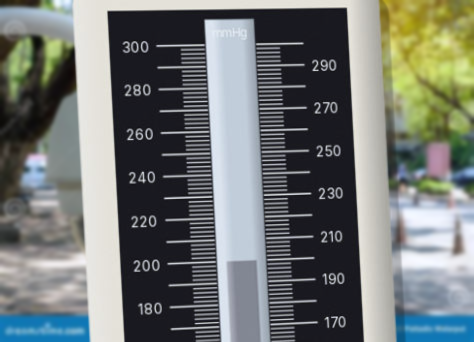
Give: 200 mmHg
